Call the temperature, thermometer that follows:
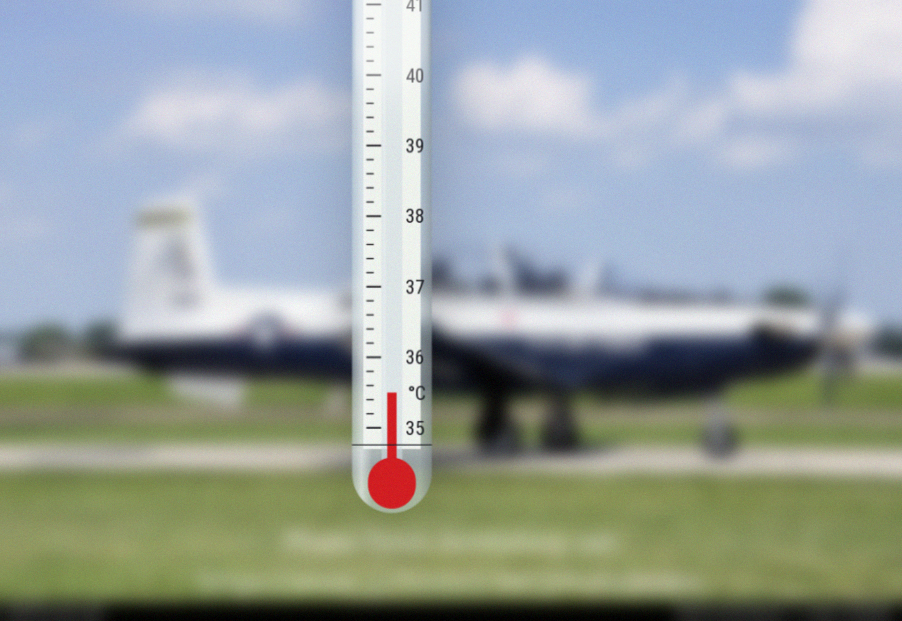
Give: 35.5 °C
